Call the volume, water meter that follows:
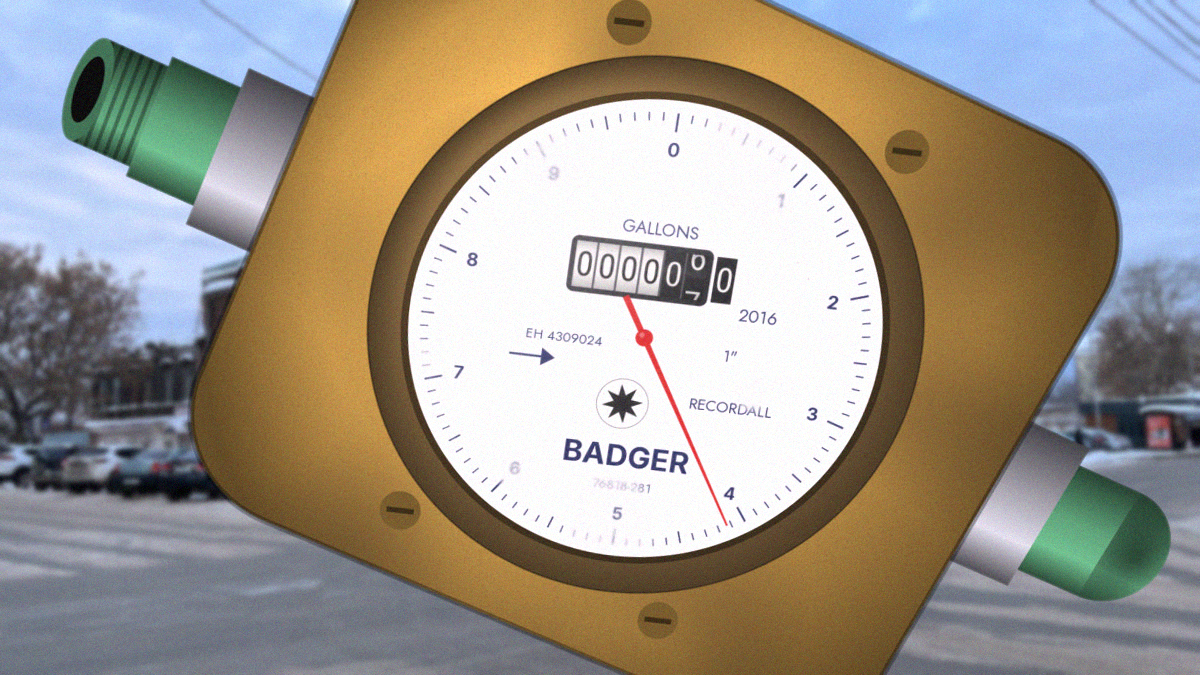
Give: 64.1 gal
